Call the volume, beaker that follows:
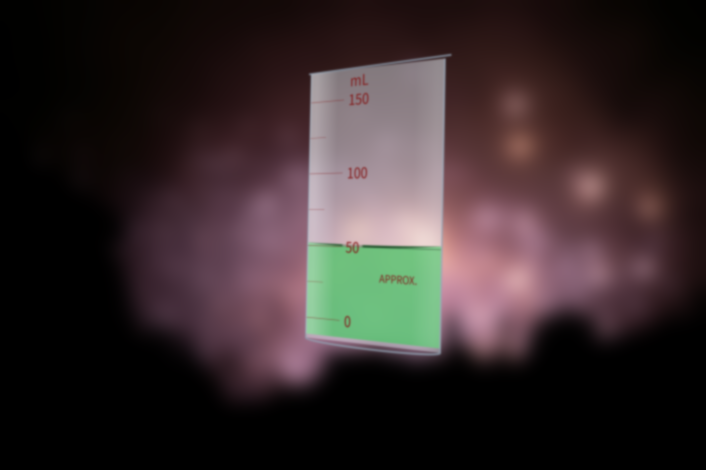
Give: 50 mL
